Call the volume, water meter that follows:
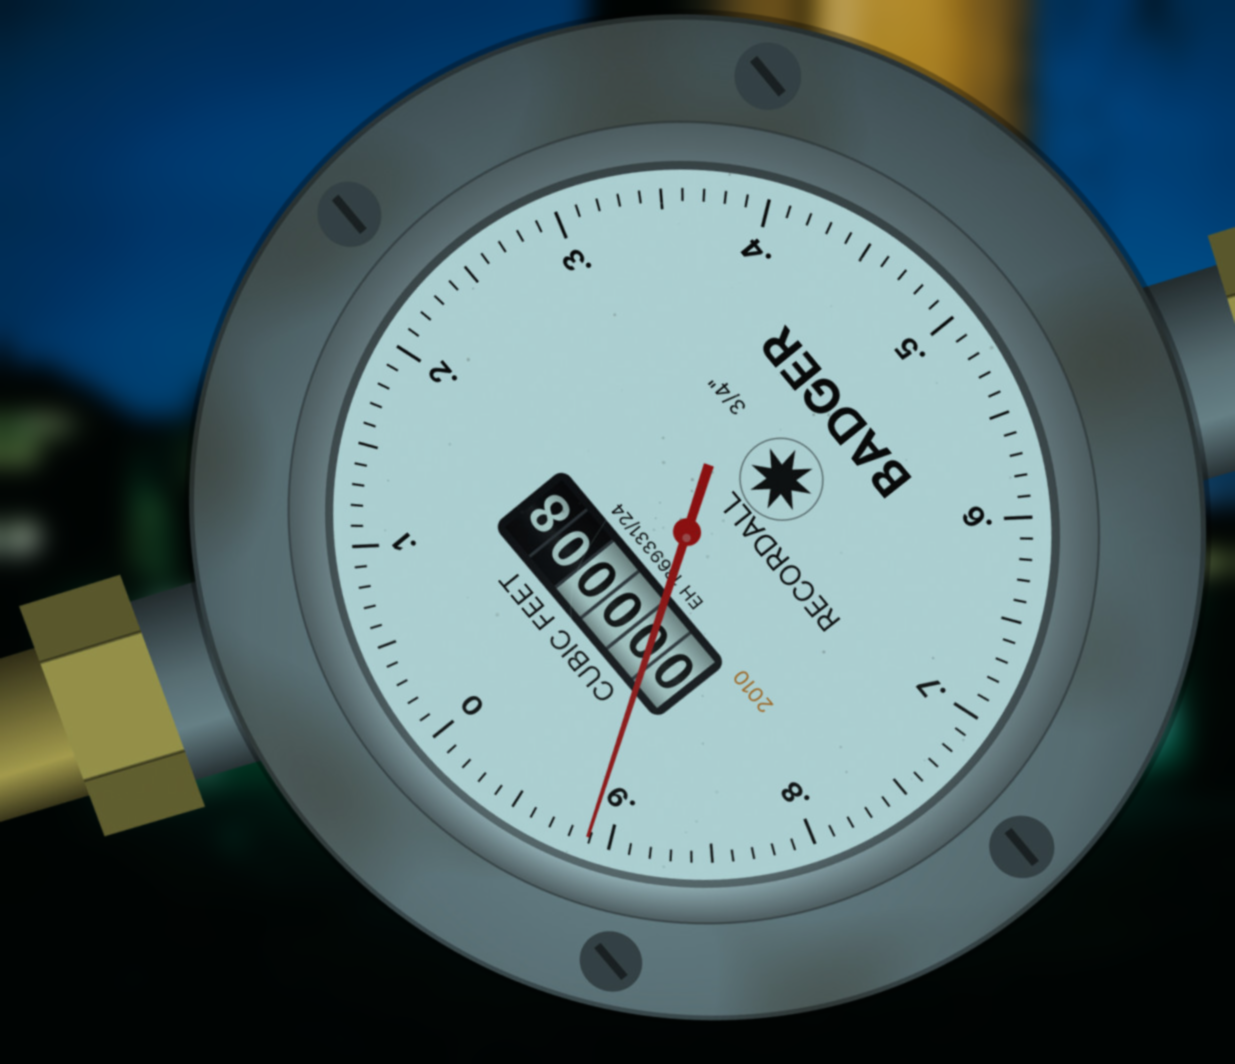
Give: 7.91 ft³
